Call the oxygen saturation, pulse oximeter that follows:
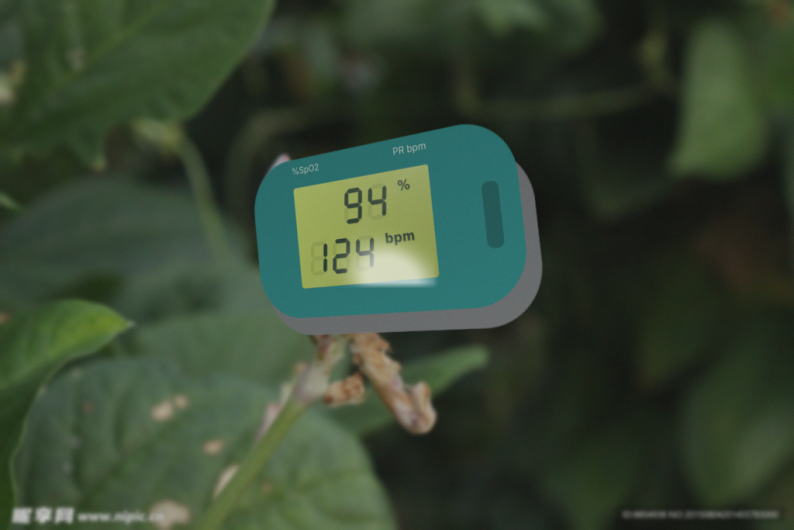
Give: 94 %
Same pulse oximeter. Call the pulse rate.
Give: 124 bpm
